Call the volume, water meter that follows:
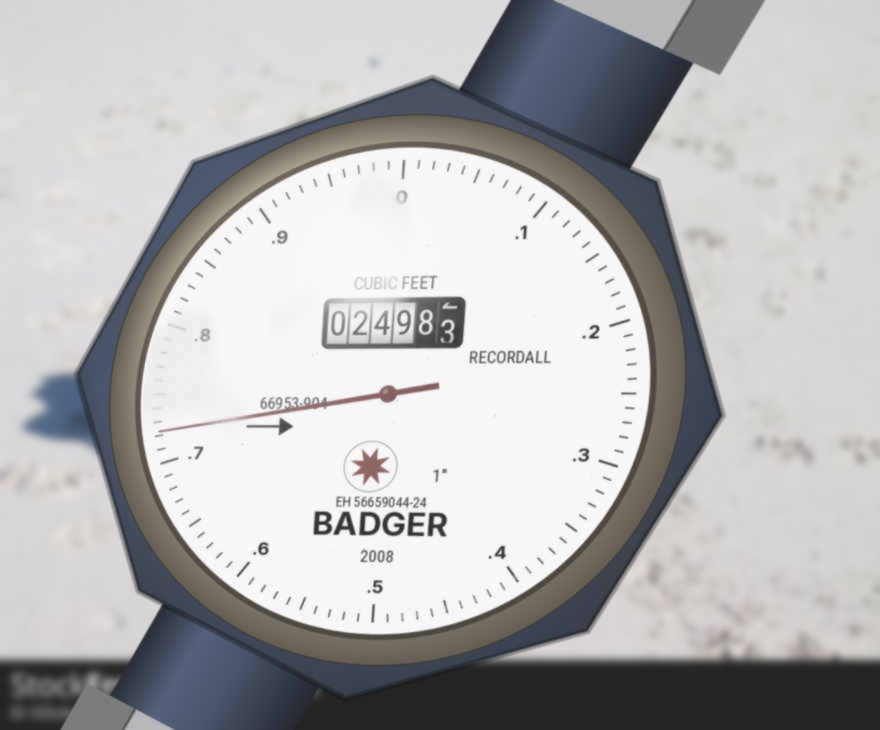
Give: 24982.72 ft³
